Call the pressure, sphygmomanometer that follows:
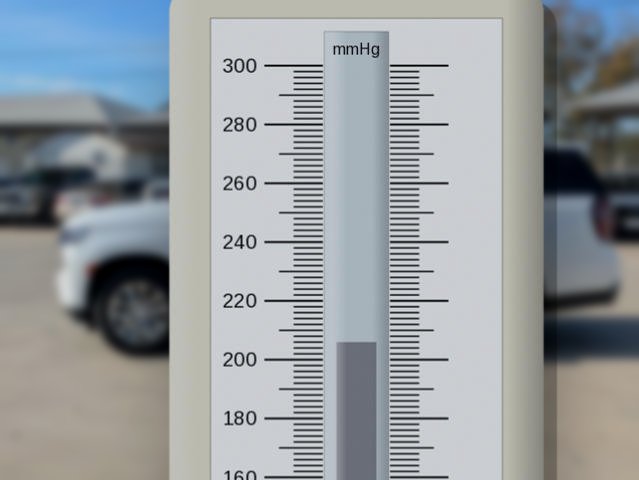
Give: 206 mmHg
